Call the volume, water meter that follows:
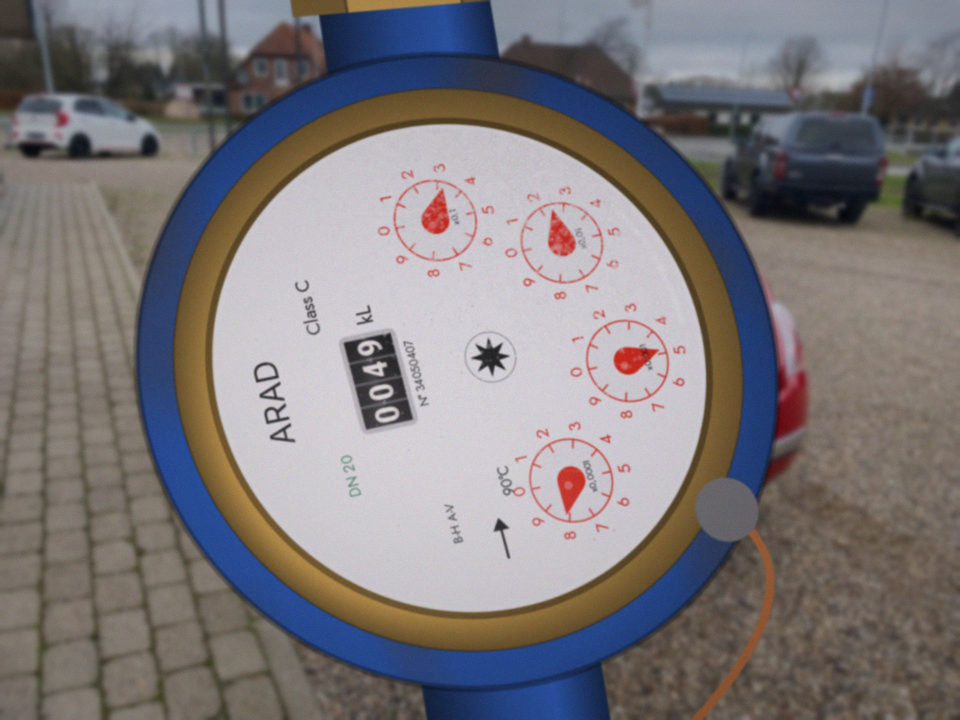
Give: 49.3248 kL
